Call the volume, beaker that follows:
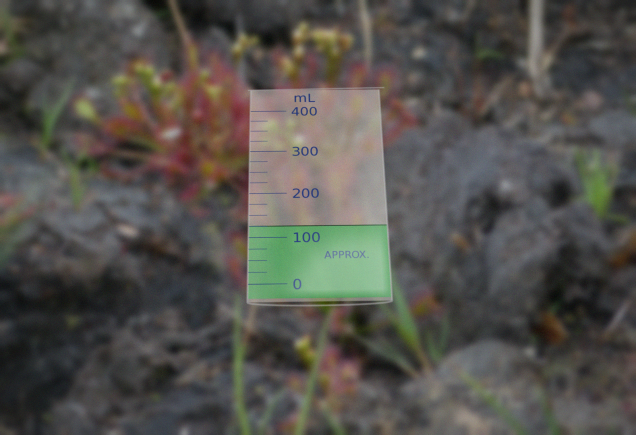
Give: 125 mL
